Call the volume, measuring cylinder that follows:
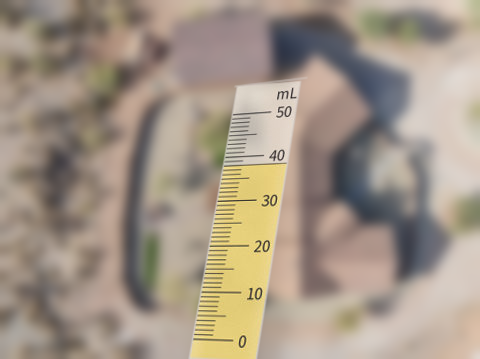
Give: 38 mL
